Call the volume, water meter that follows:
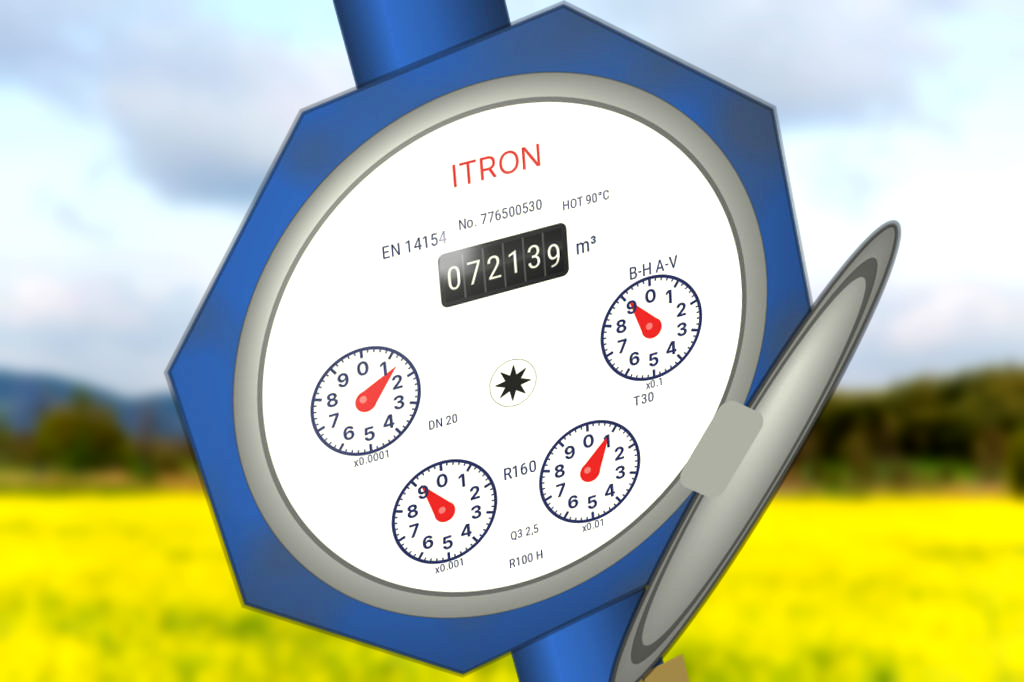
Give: 72138.9091 m³
